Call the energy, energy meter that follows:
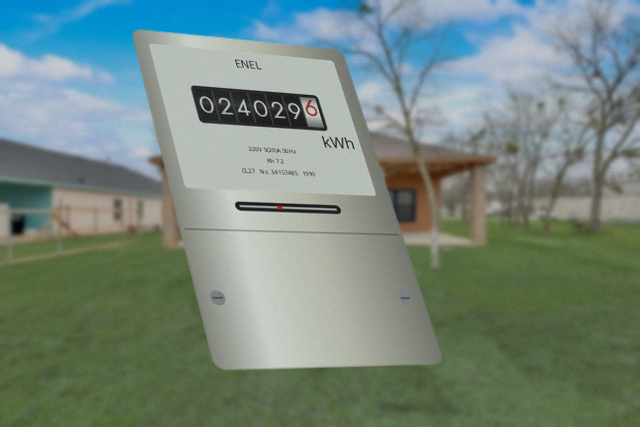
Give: 24029.6 kWh
